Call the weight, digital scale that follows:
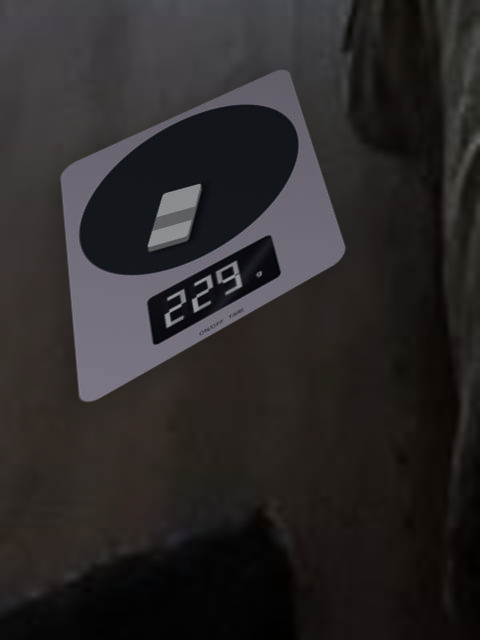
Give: 229 g
